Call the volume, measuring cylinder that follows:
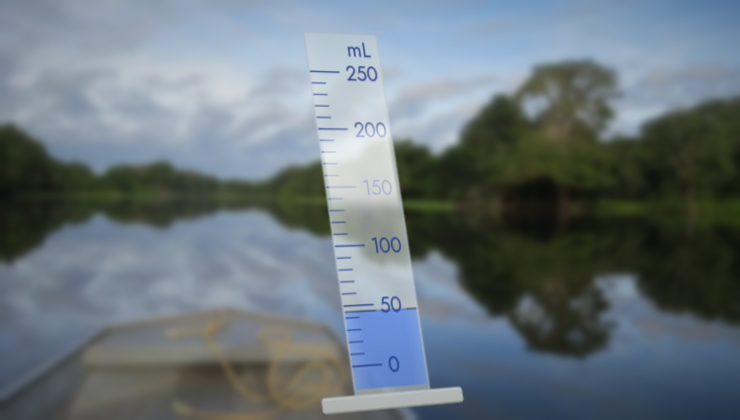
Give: 45 mL
